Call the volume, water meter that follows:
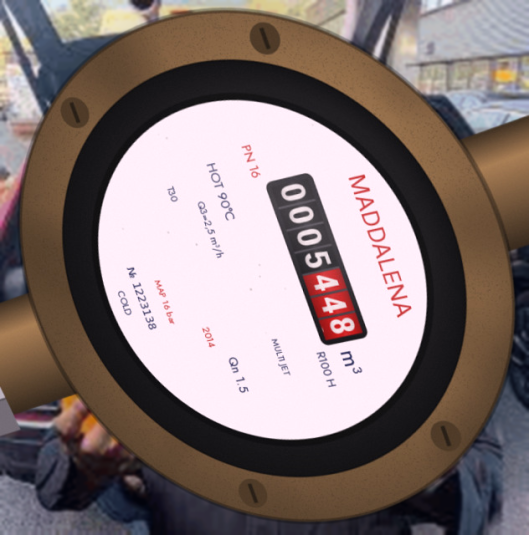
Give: 5.448 m³
